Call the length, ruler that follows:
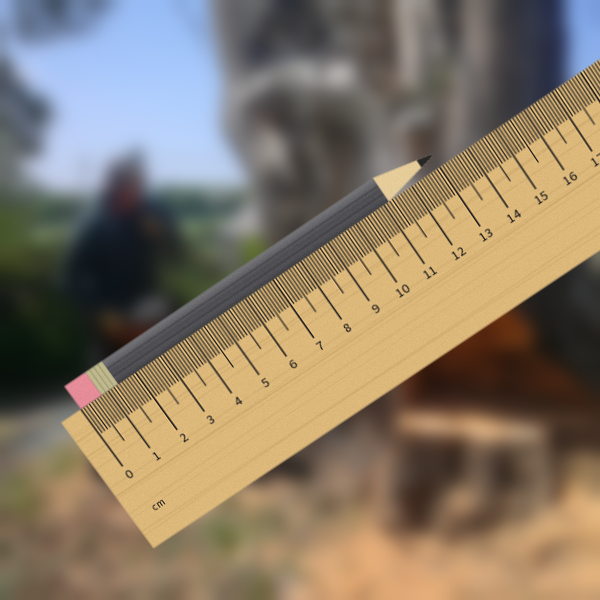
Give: 13 cm
